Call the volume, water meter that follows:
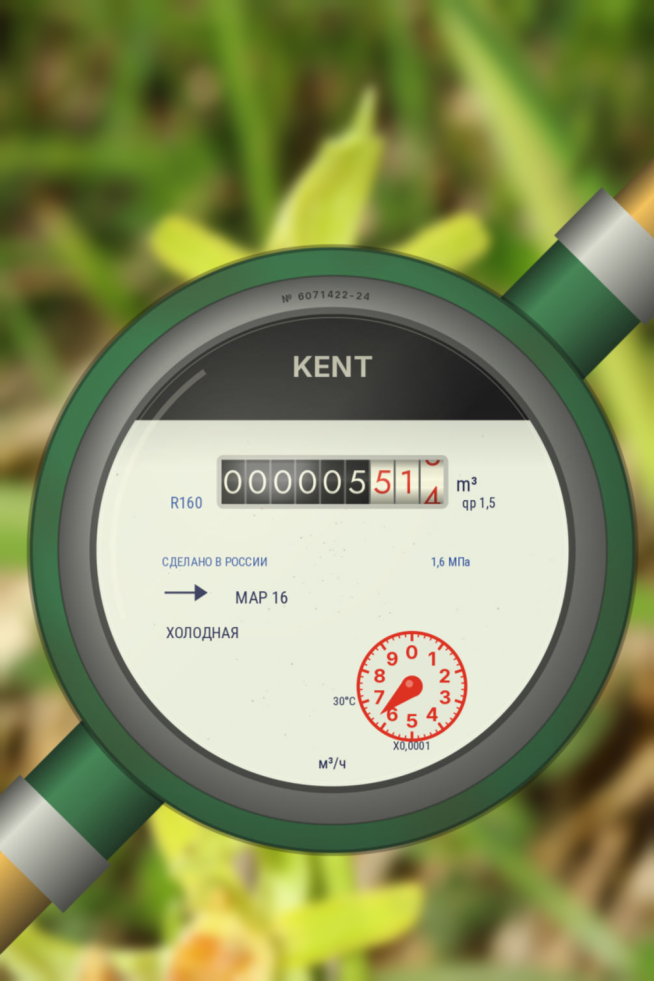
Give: 5.5136 m³
